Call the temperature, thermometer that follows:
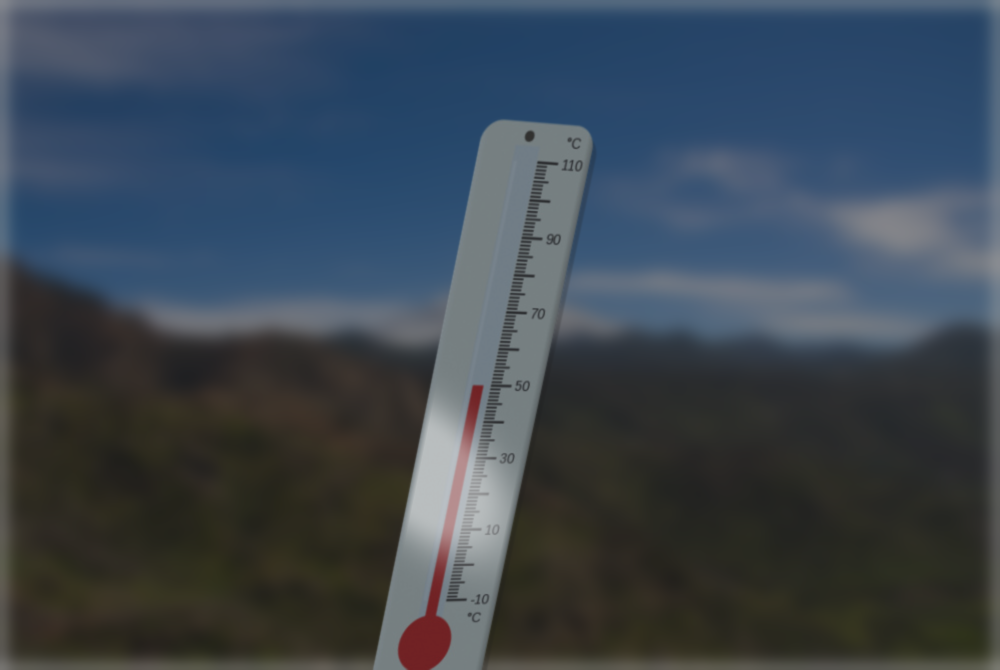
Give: 50 °C
